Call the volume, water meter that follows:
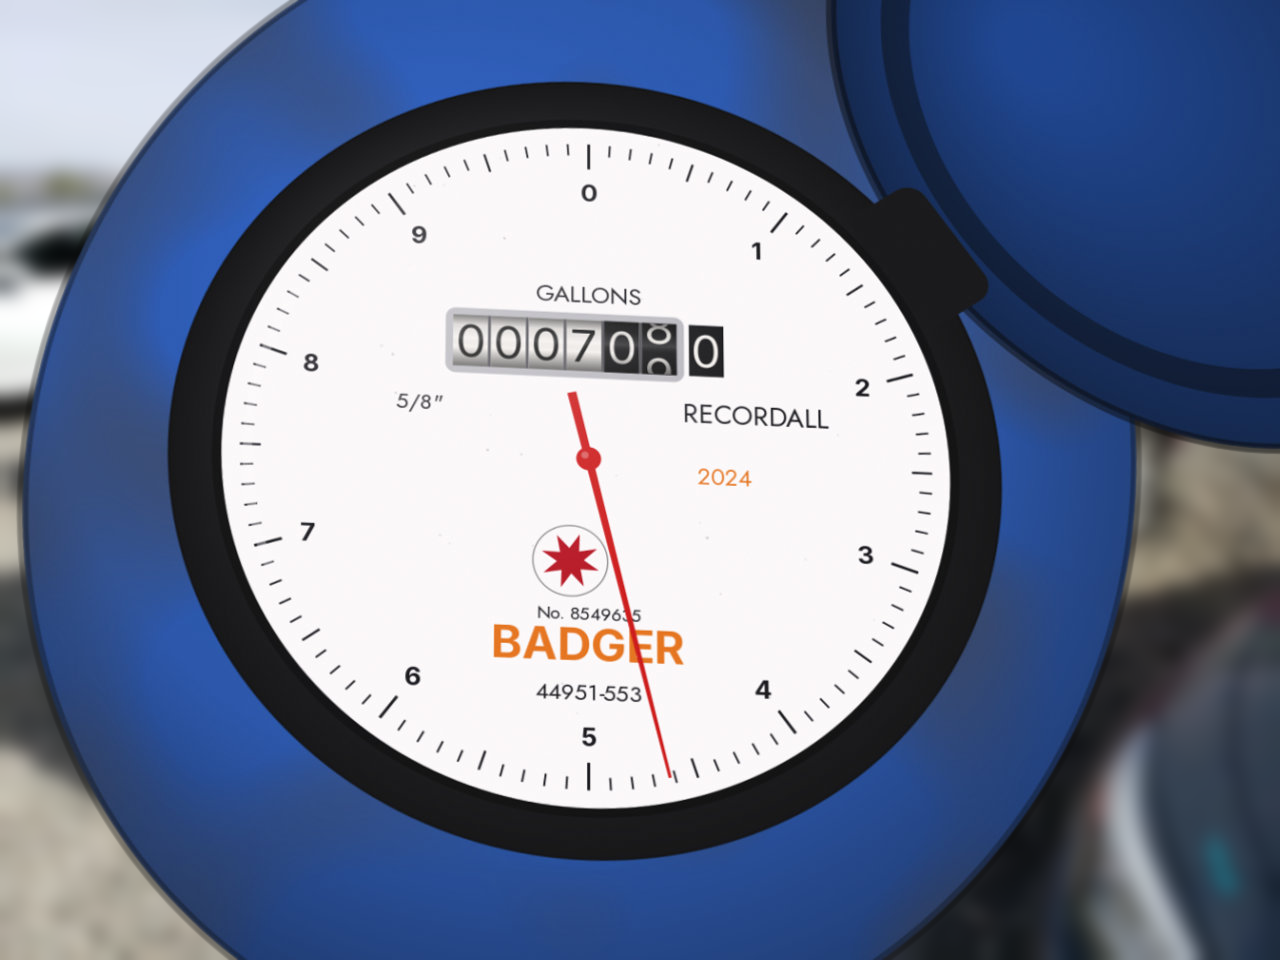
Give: 7084.6 gal
